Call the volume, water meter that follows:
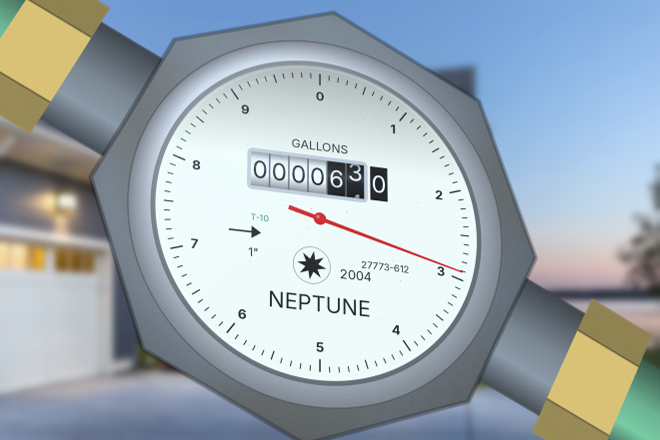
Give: 632.9 gal
